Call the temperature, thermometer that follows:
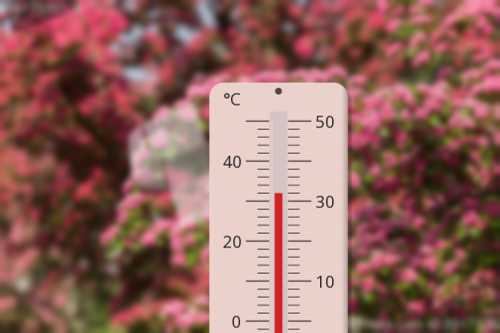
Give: 32 °C
